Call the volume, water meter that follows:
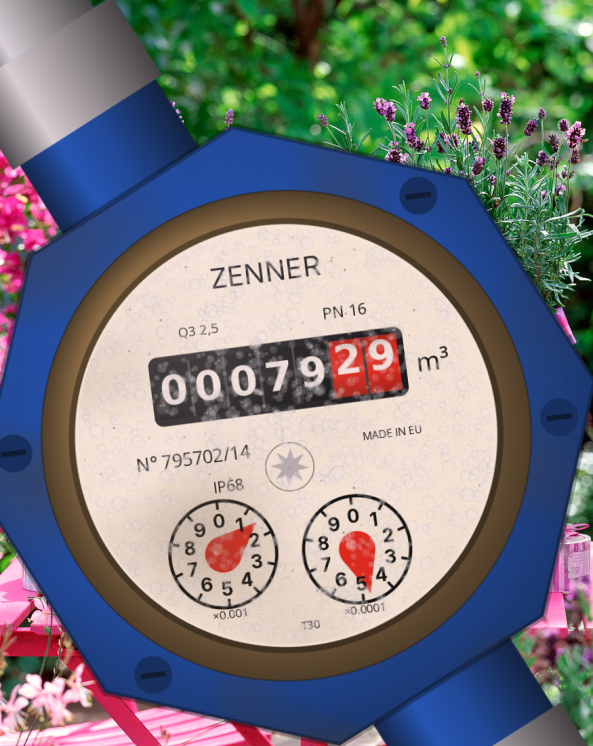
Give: 79.2914 m³
